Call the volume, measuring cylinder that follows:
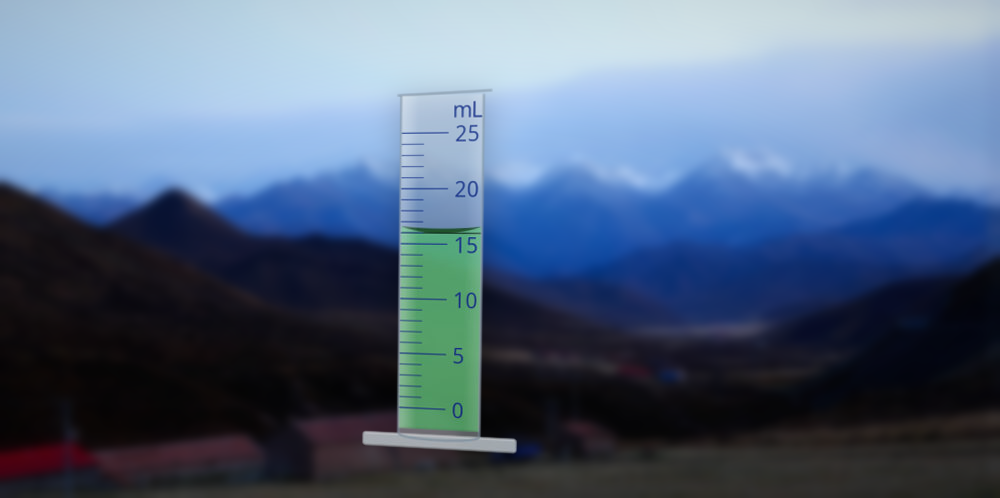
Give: 16 mL
